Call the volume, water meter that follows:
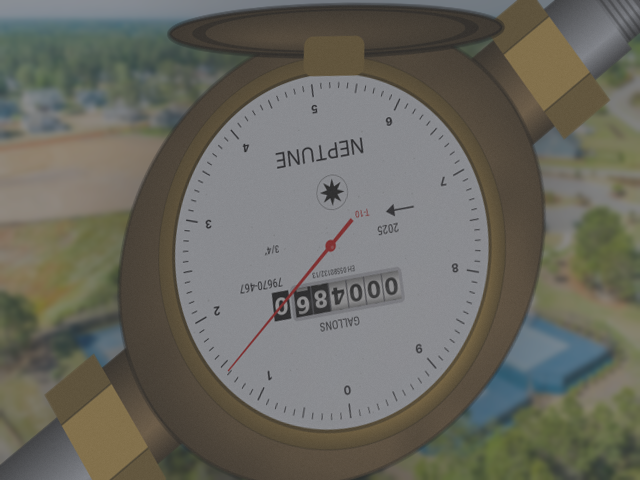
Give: 4861.4 gal
